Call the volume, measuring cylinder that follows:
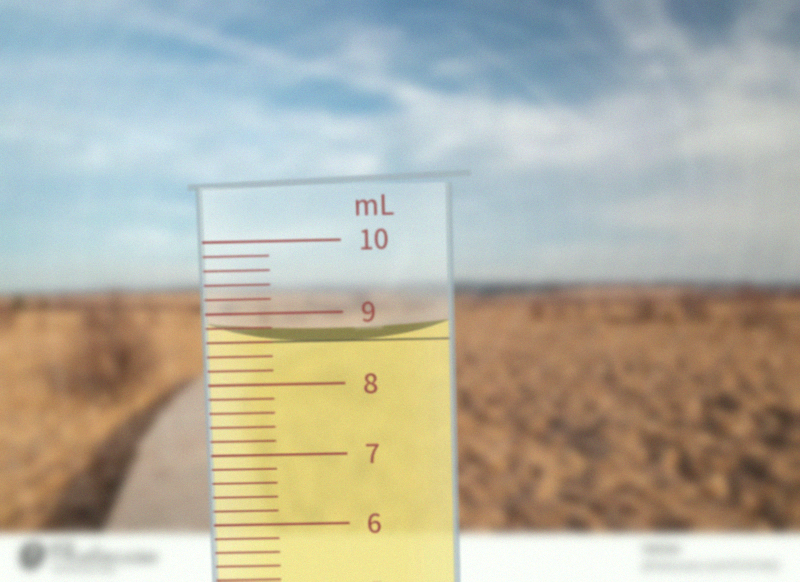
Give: 8.6 mL
